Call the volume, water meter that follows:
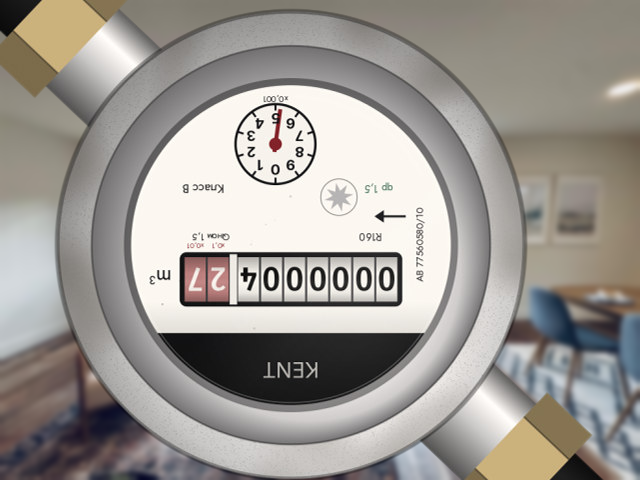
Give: 4.275 m³
